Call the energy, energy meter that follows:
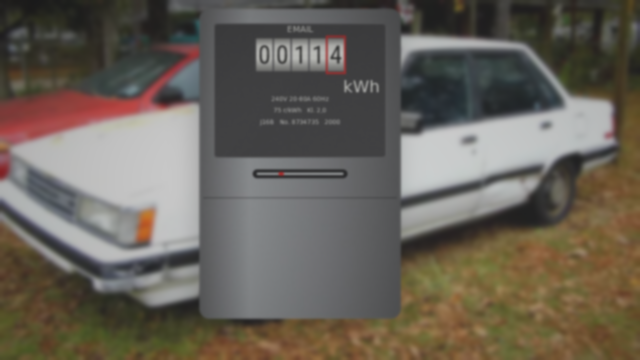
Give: 11.4 kWh
